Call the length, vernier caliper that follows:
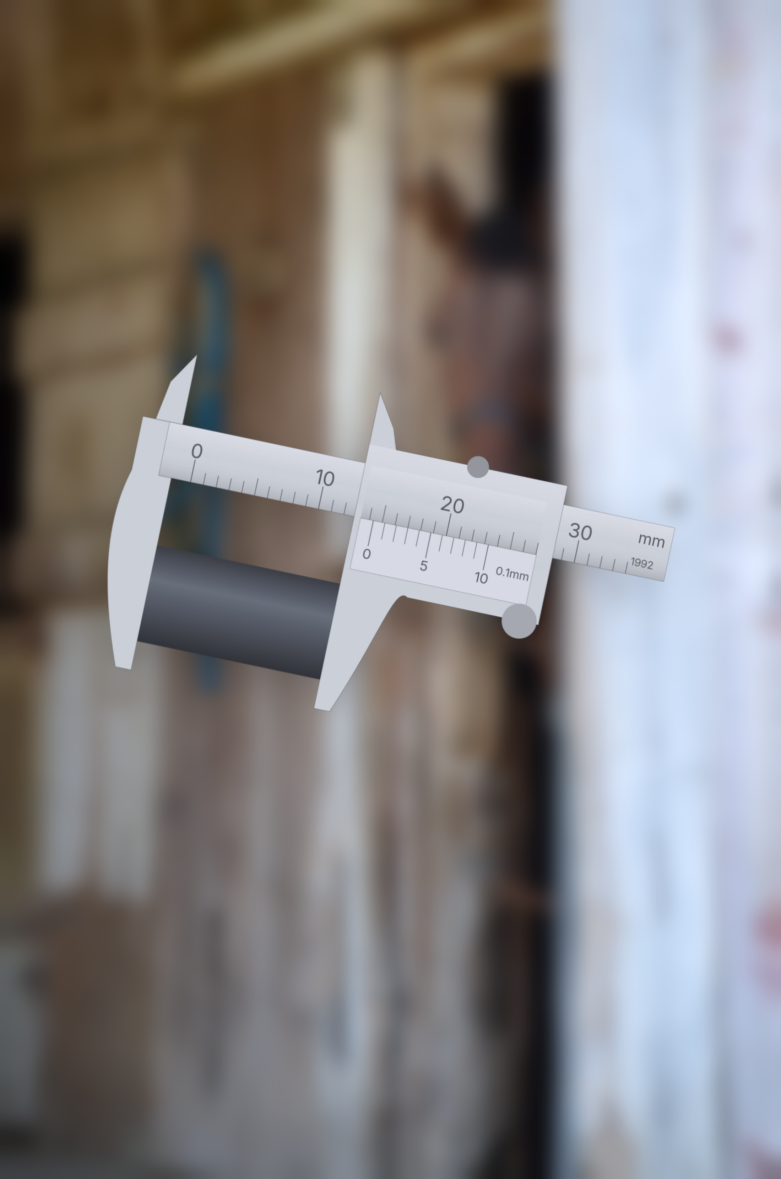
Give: 14.3 mm
